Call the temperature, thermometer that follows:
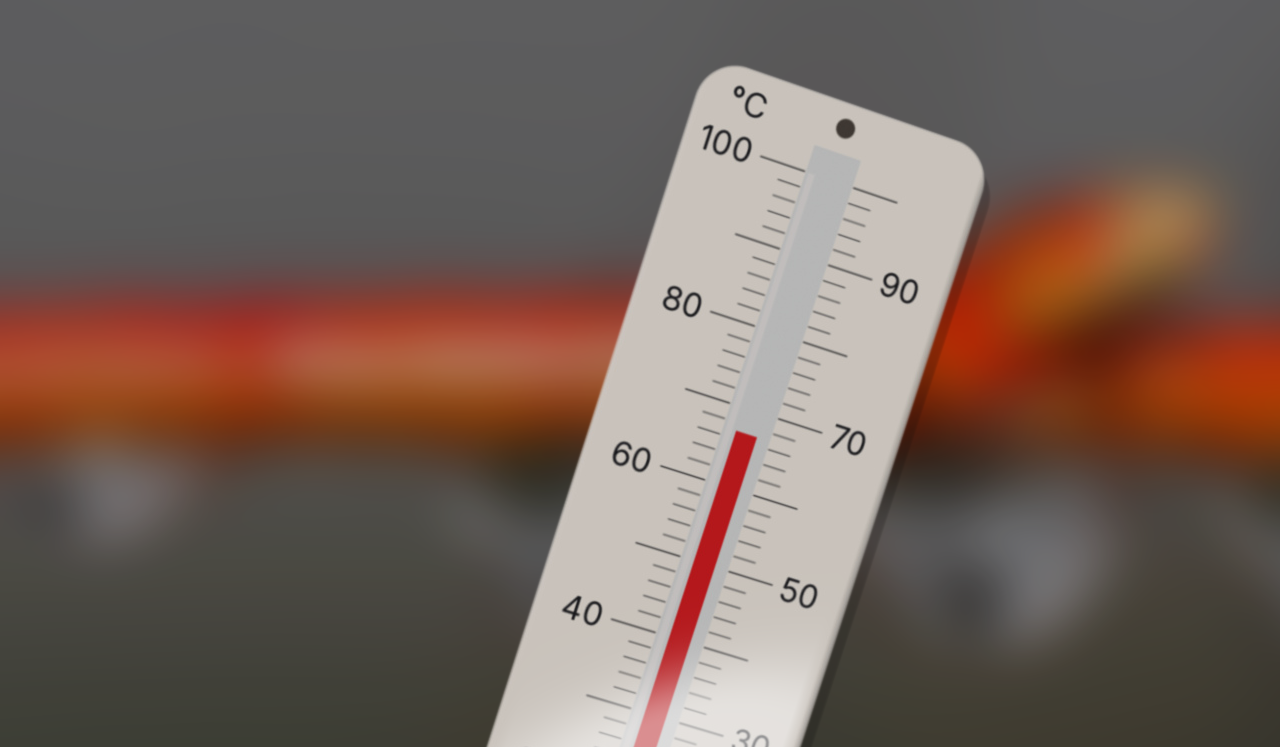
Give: 67 °C
